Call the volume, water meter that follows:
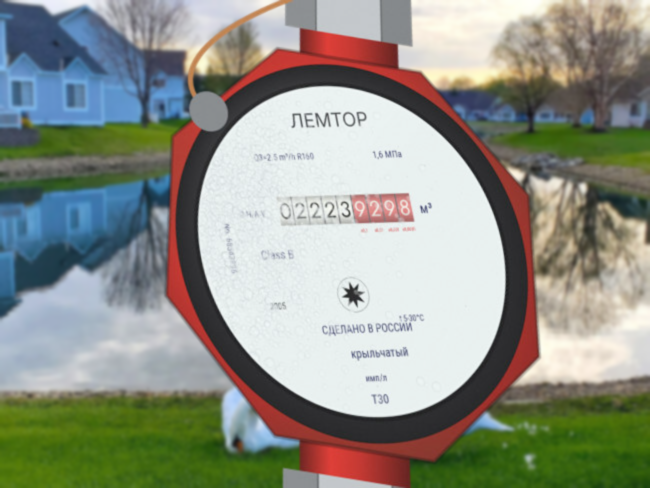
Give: 2223.9298 m³
